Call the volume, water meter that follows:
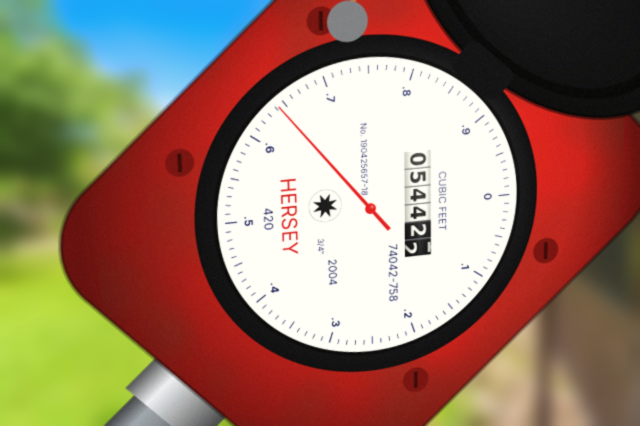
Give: 54421.64 ft³
